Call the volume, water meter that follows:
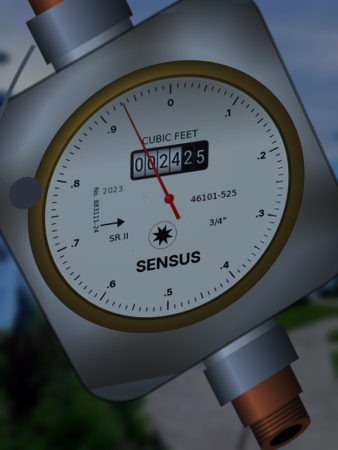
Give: 2424.93 ft³
